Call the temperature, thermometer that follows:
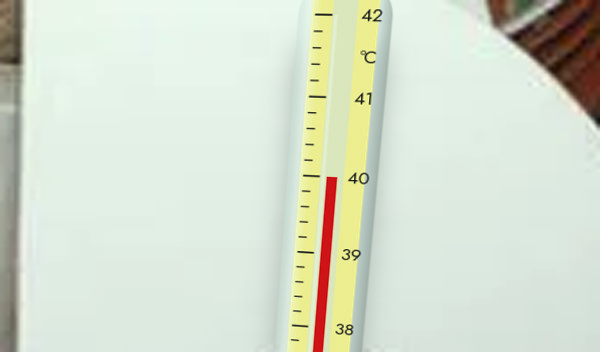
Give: 40 °C
